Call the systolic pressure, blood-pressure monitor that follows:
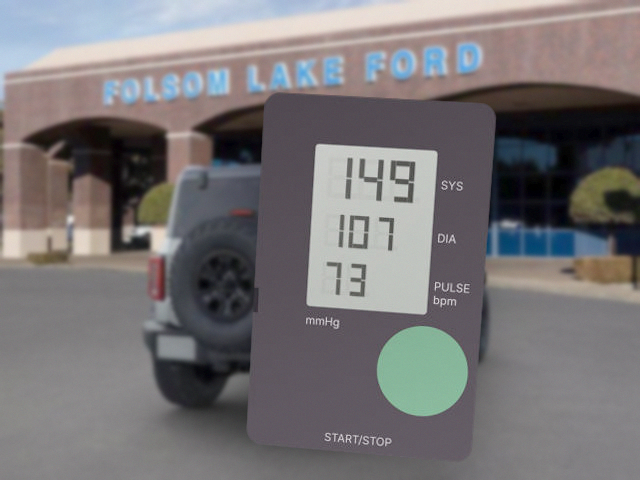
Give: 149 mmHg
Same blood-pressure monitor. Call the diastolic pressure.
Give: 107 mmHg
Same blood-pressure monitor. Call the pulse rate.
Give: 73 bpm
